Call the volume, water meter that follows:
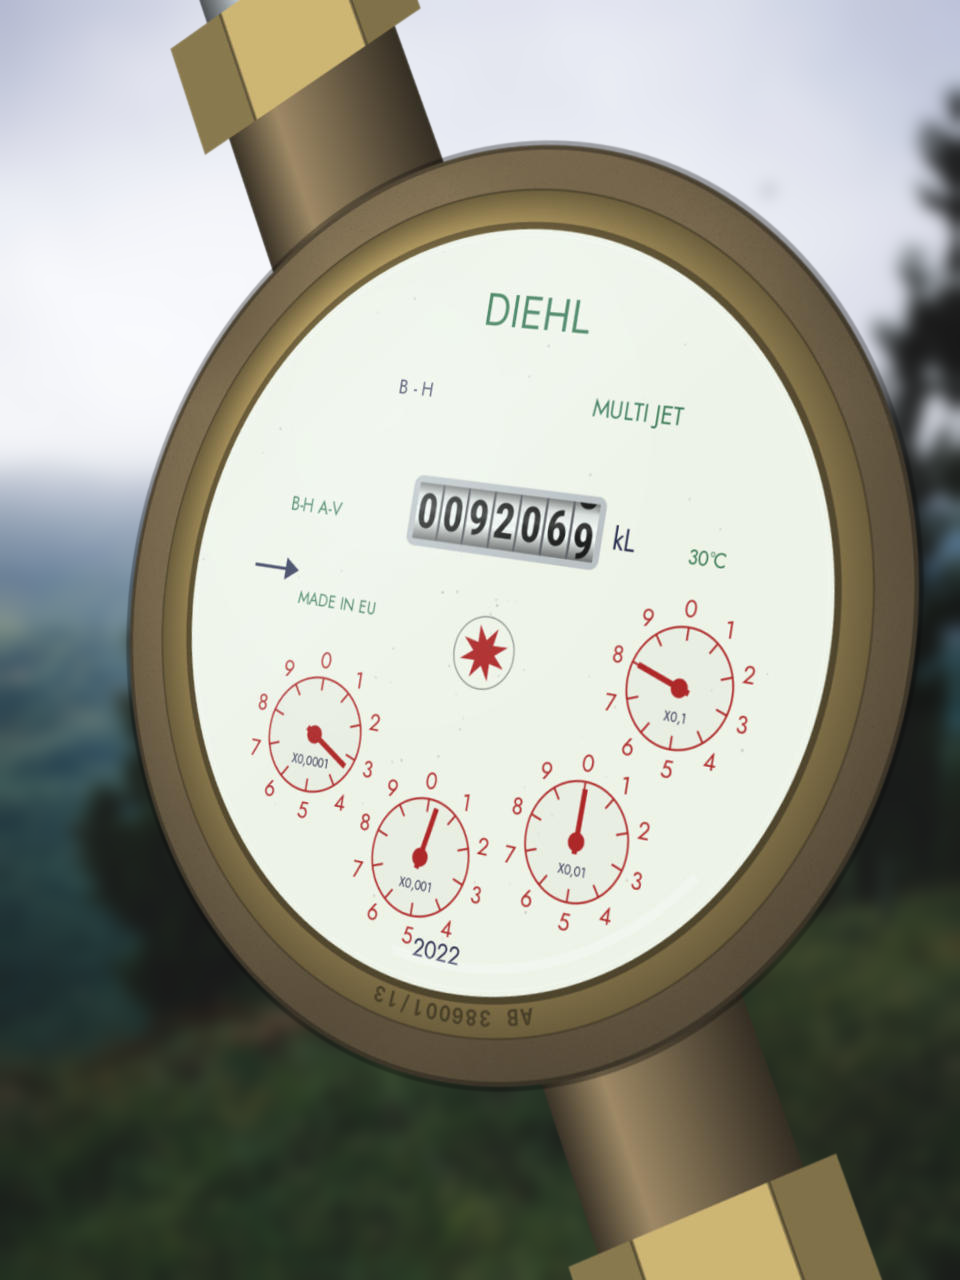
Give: 92068.8003 kL
